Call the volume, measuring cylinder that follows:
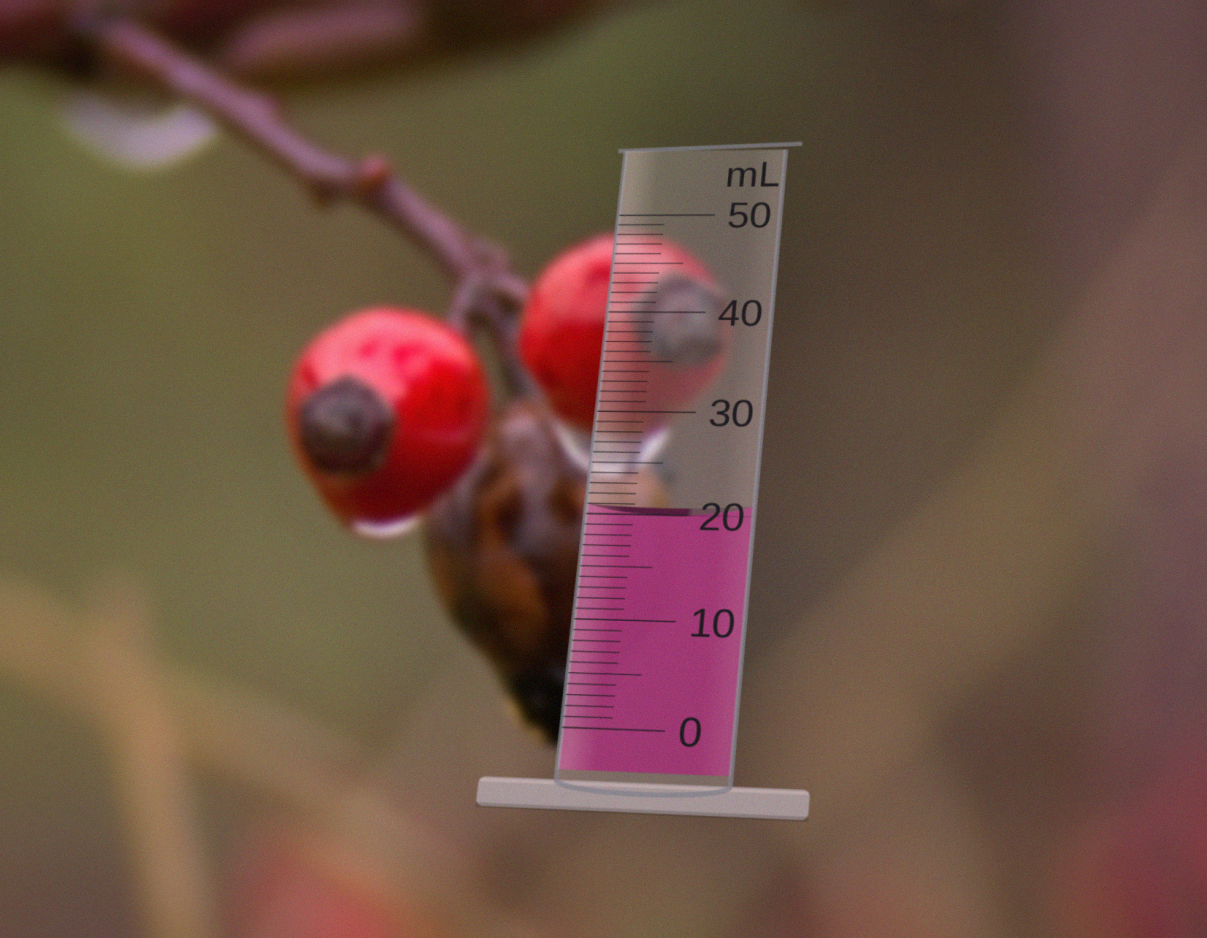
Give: 20 mL
